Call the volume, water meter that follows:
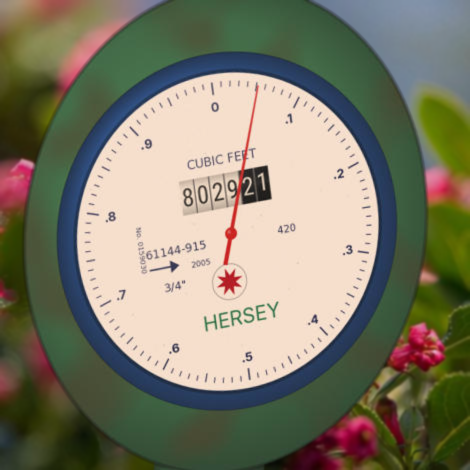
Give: 802921.05 ft³
